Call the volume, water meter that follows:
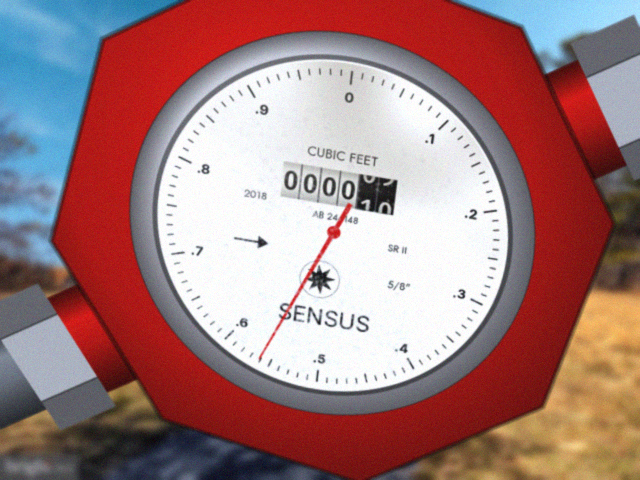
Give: 9.56 ft³
